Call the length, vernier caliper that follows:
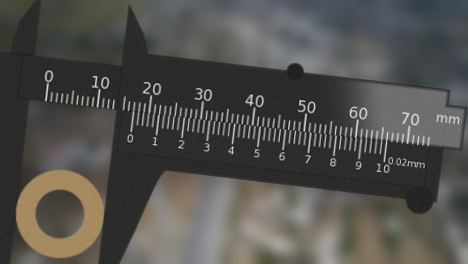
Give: 17.0 mm
